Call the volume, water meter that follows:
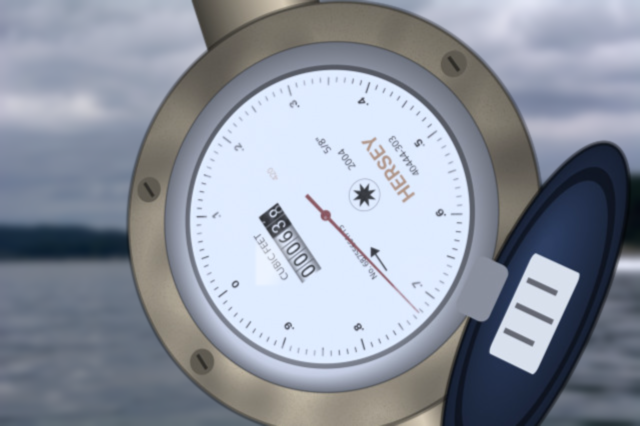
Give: 637.72 ft³
